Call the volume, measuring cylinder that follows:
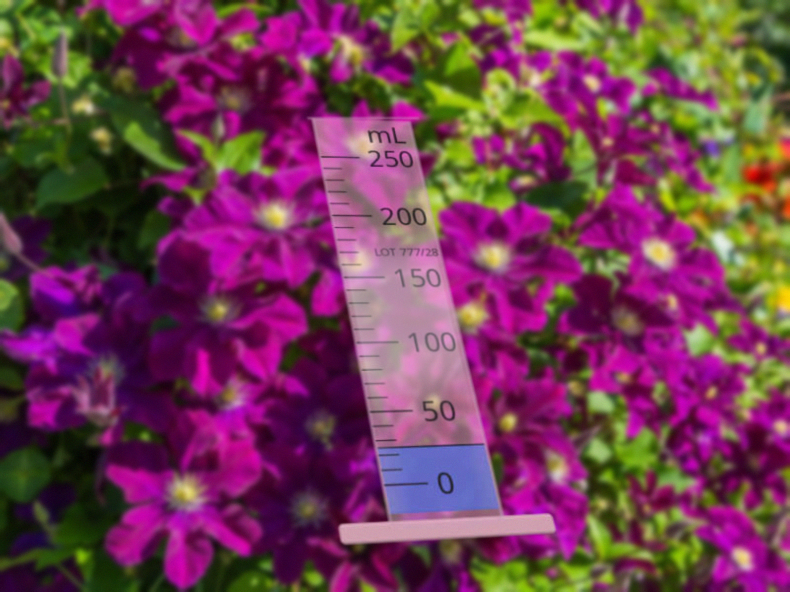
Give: 25 mL
